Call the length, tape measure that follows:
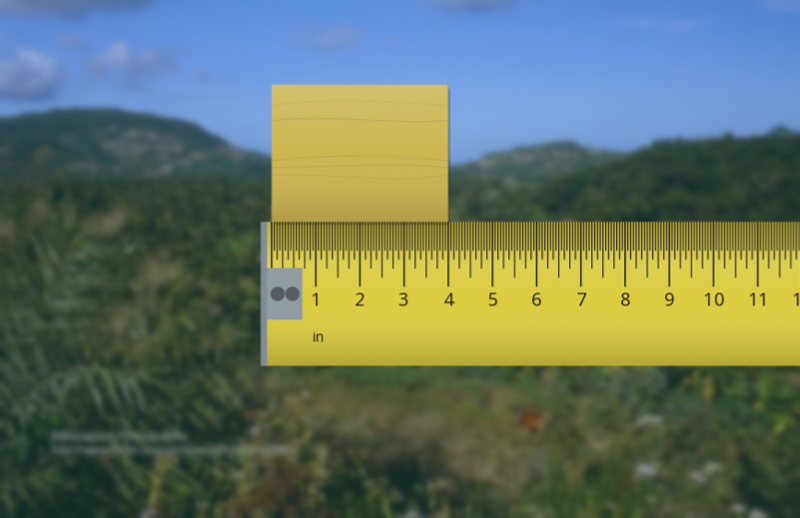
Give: 4 in
